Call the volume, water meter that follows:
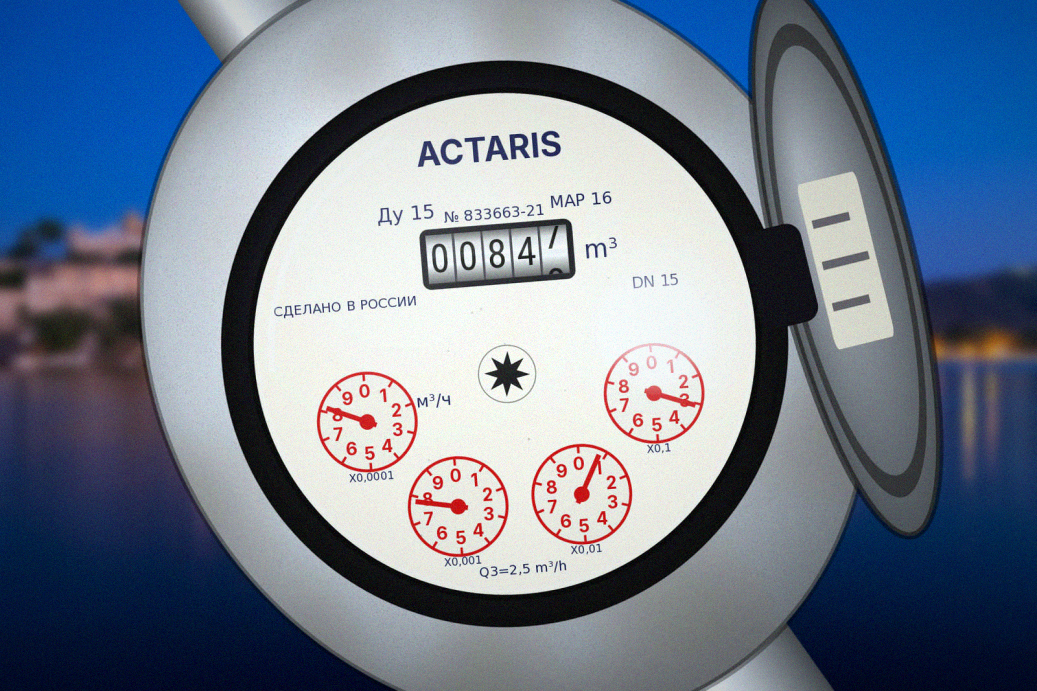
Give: 847.3078 m³
